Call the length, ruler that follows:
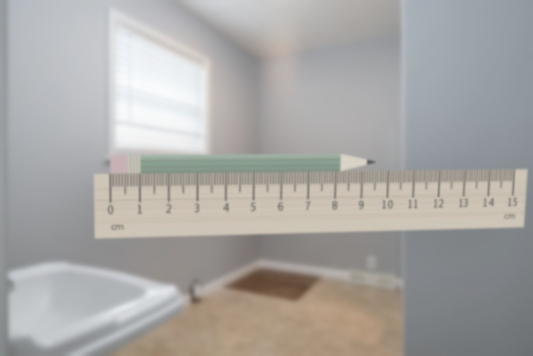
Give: 9.5 cm
